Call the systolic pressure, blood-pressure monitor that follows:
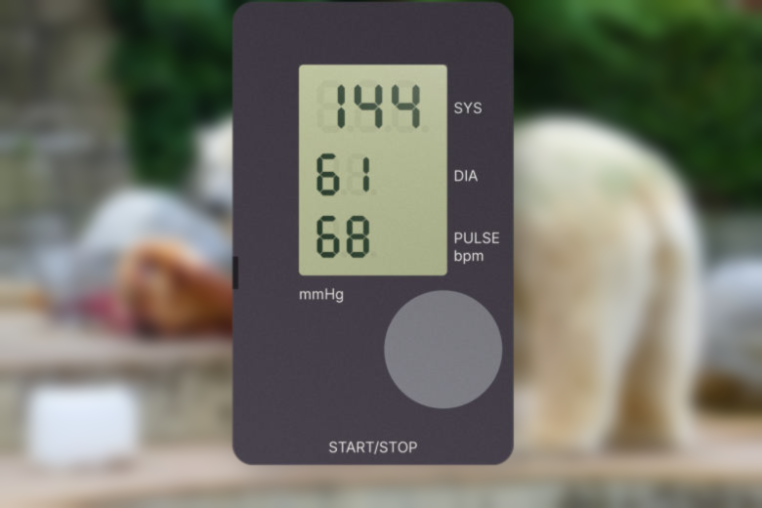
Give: 144 mmHg
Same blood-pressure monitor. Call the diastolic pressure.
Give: 61 mmHg
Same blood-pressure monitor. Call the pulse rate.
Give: 68 bpm
